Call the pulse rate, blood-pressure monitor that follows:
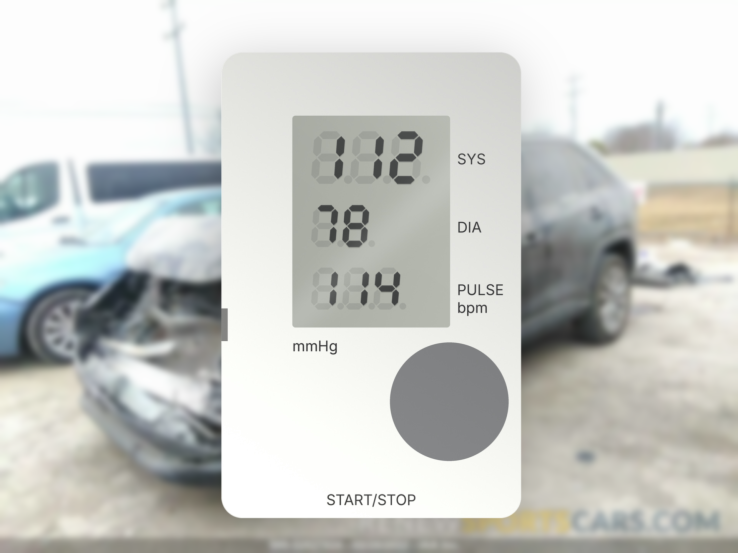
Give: 114 bpm
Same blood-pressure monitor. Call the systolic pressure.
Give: 112 mmHg
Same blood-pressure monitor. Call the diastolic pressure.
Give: 78 mmHg
